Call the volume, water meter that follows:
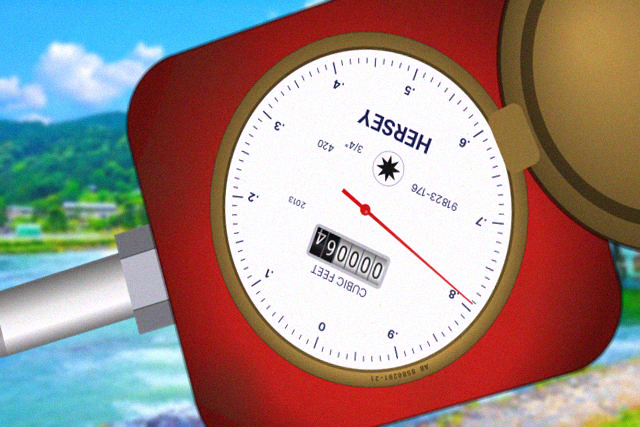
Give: 63.79 ft³
